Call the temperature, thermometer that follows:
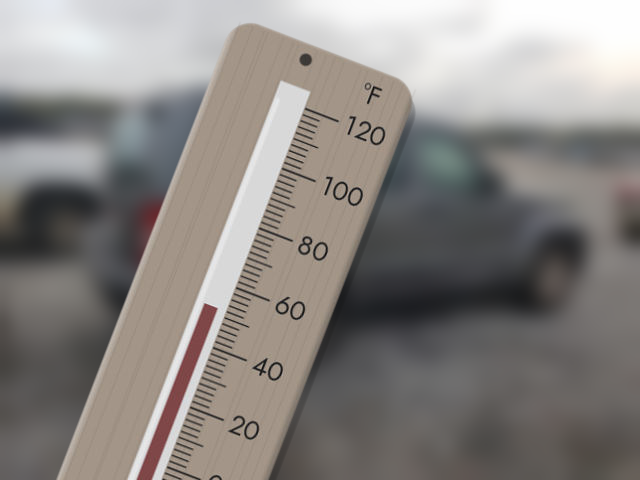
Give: 52 °F
